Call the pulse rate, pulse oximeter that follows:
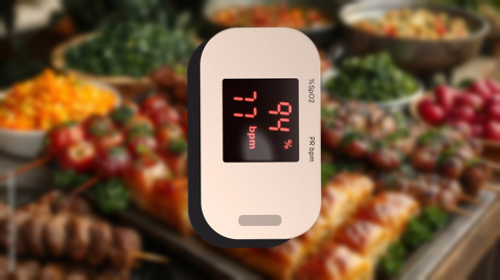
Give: 77 bpm
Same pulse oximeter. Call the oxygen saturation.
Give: 94 %
